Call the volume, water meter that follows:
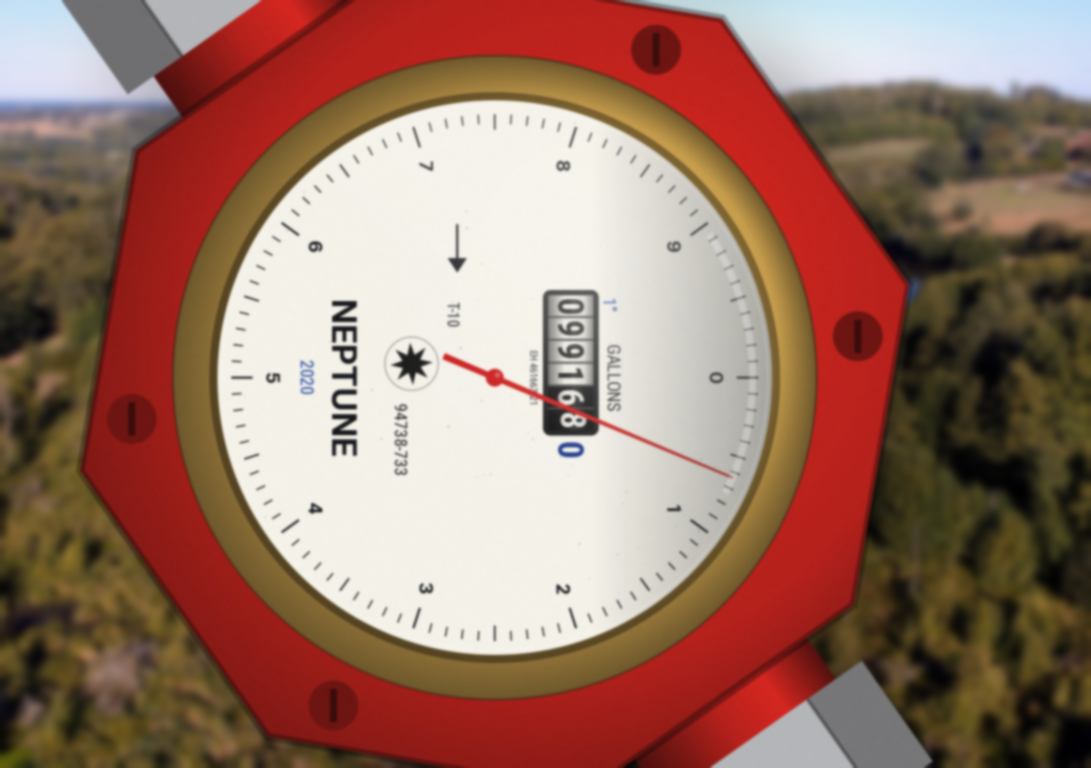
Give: 991680.6 gal
